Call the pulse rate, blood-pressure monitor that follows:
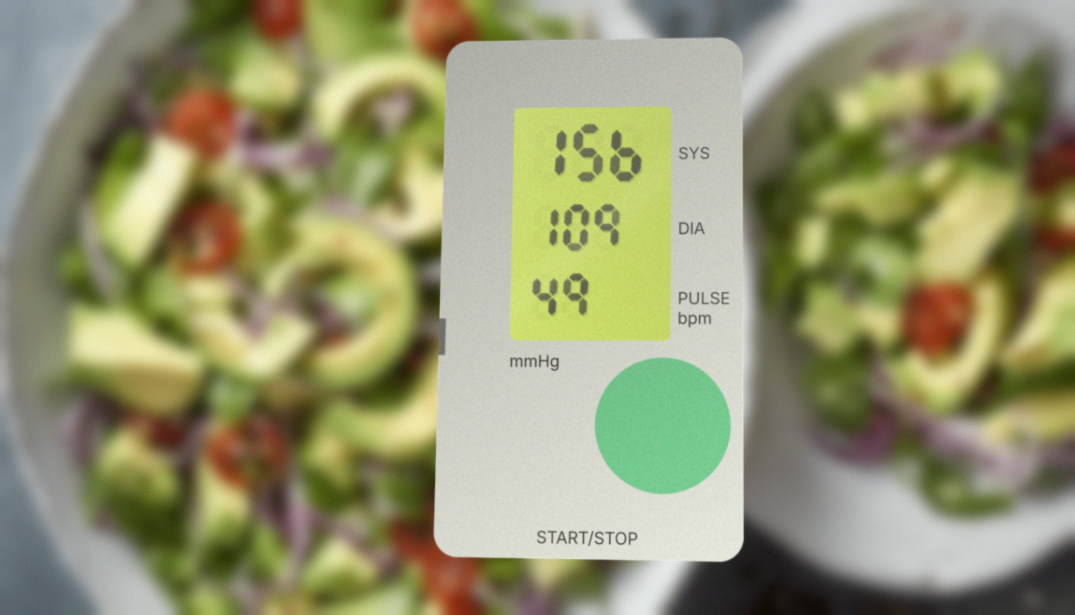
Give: 49 bpm
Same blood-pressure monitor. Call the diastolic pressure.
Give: 109 mmHg
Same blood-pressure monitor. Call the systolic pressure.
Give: 156 mmHg
